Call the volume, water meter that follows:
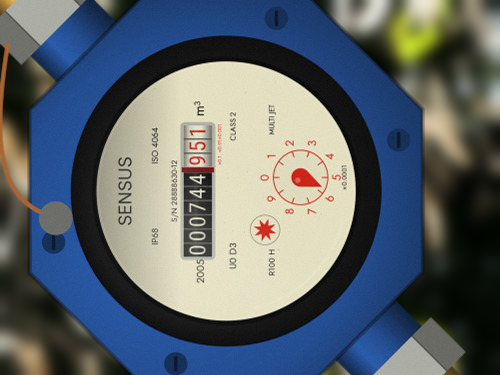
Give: 744.9515 m³
